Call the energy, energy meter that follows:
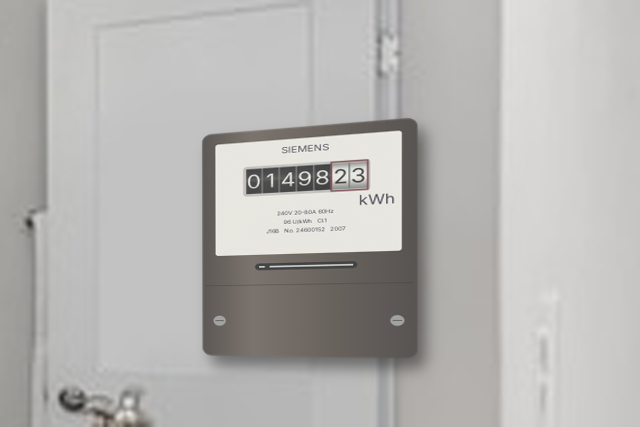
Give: 1498.23 kWh
